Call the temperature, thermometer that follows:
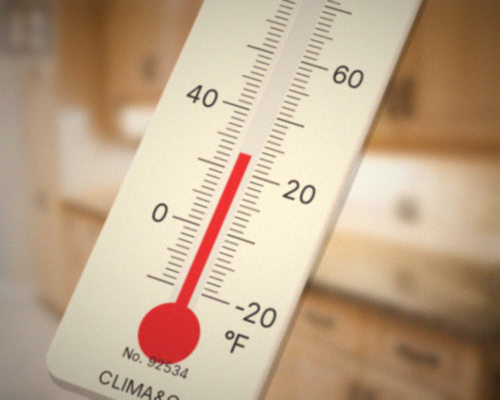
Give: 26 °F
